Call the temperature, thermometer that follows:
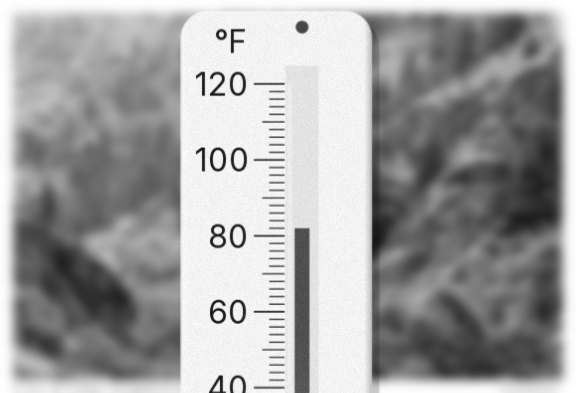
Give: 82 °F
